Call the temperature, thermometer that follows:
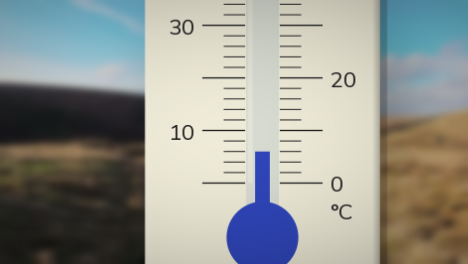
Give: 6 °C
